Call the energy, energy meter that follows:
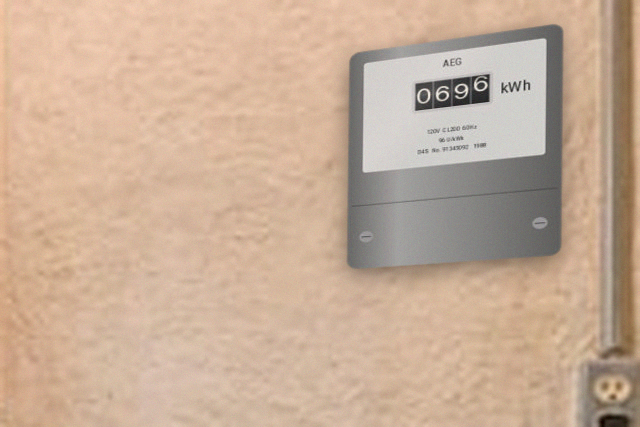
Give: 696 kWh
